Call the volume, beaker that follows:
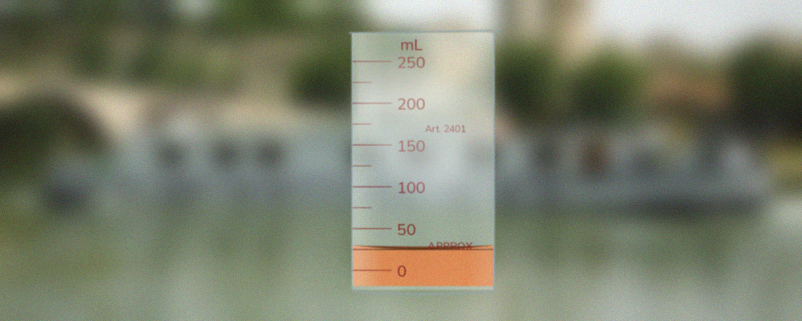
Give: 25 mL
